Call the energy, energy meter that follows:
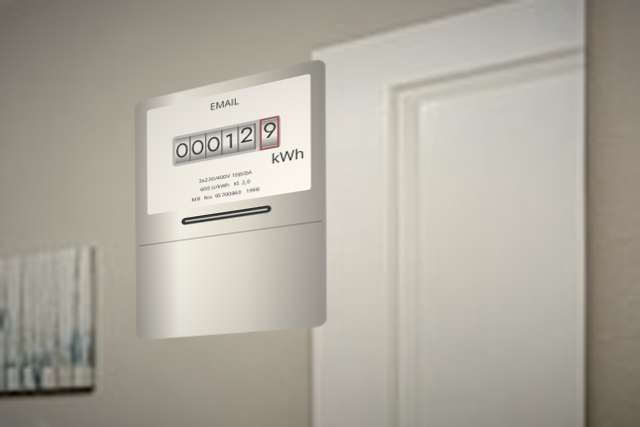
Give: 12.9 kWh
